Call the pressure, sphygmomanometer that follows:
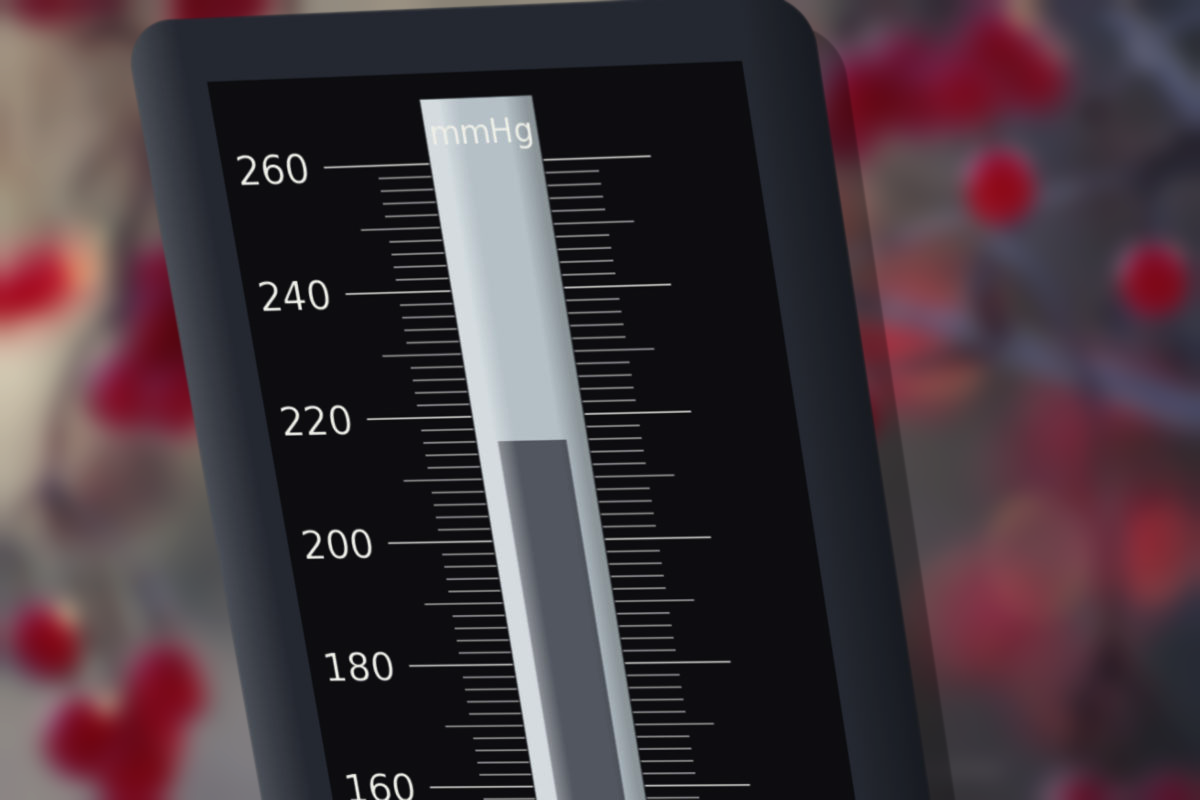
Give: 216 mmHg
